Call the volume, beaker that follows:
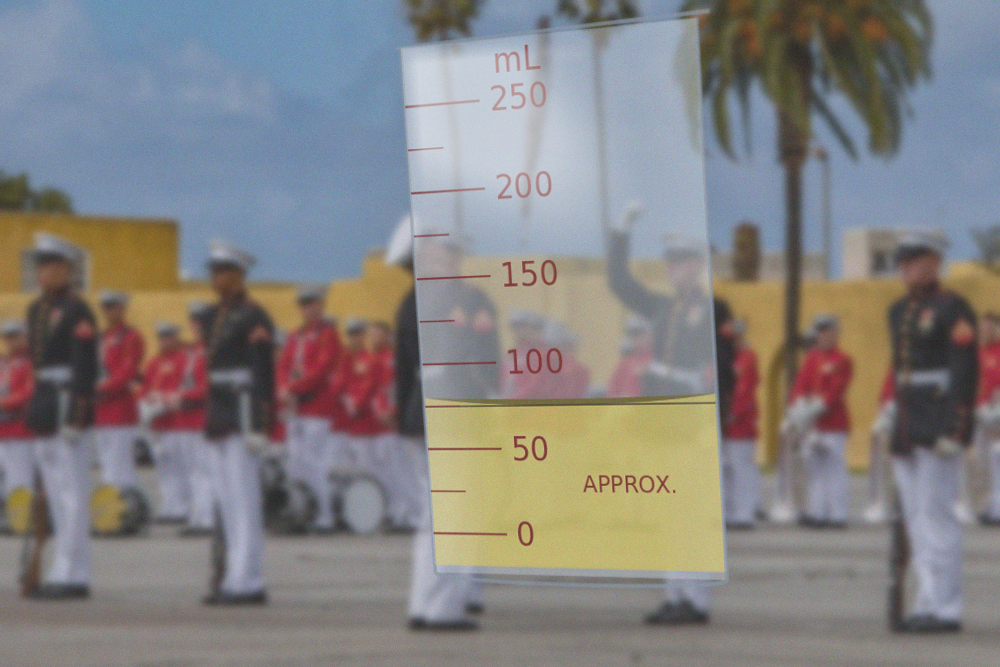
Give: 75 mL
